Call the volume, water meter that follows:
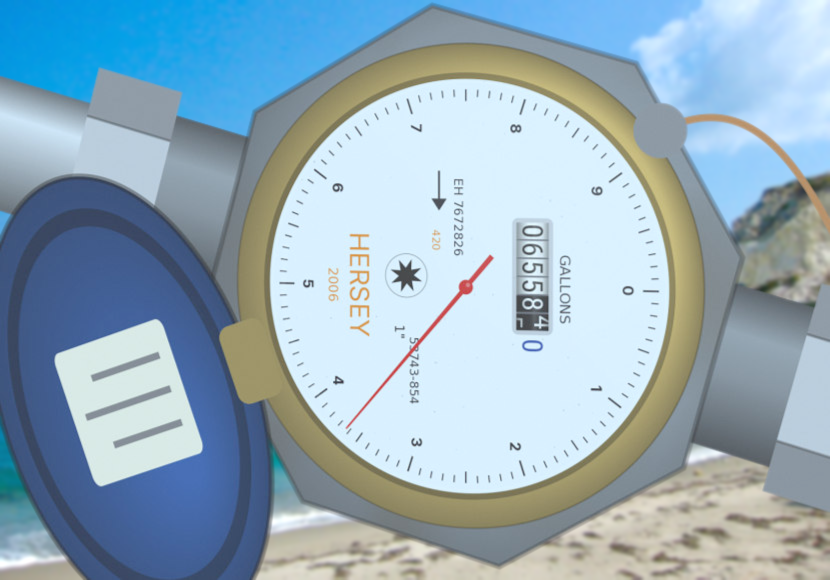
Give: 655843.6 gal
